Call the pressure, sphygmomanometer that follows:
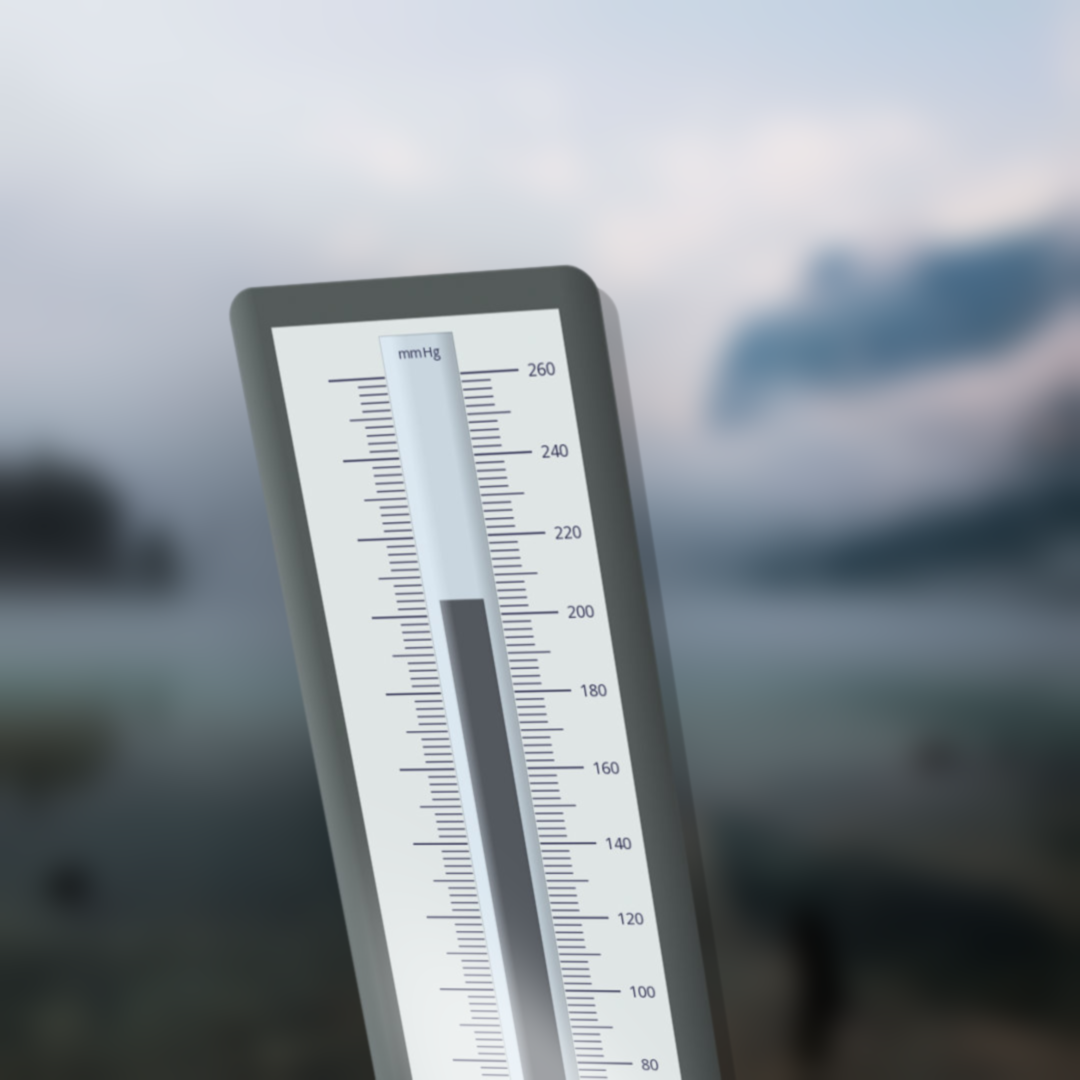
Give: 204 mmHg
